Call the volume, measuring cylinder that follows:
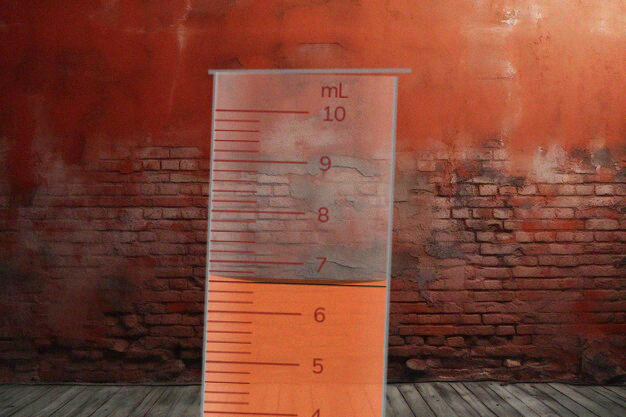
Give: 6.6 mL
